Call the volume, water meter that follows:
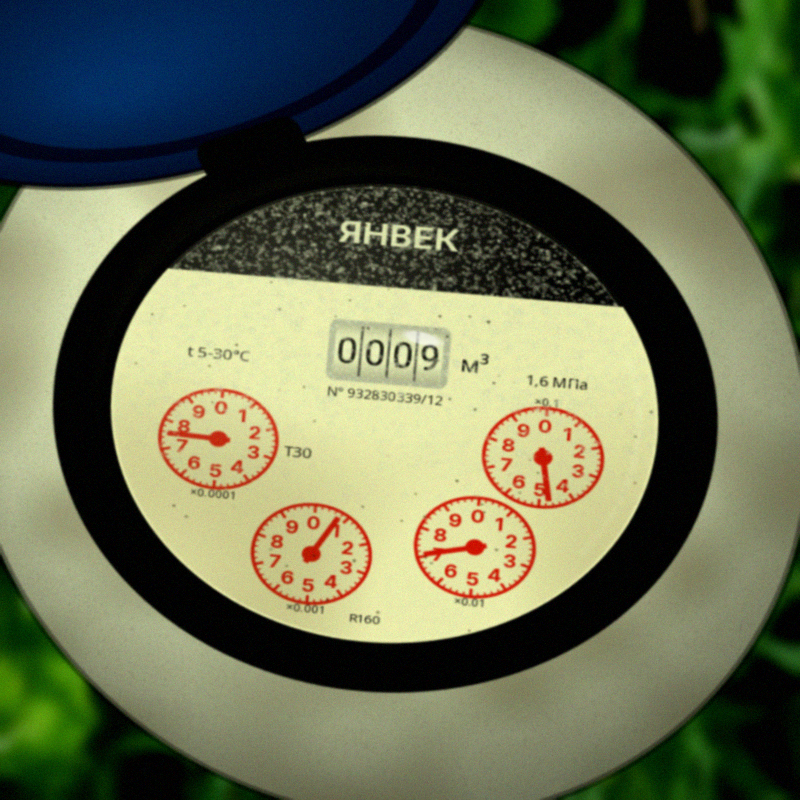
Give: 9.4707 m³
